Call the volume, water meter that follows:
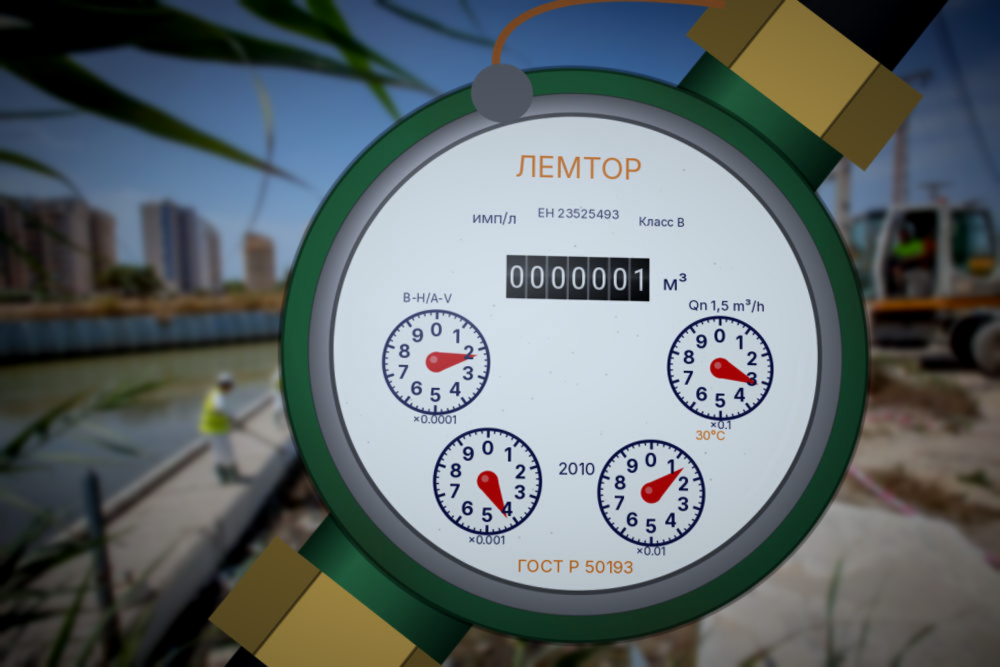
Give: 1.3142 m³
